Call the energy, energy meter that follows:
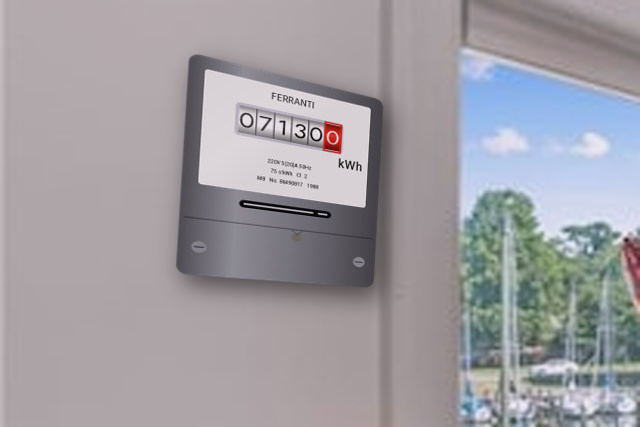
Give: 7130.0 kWh
